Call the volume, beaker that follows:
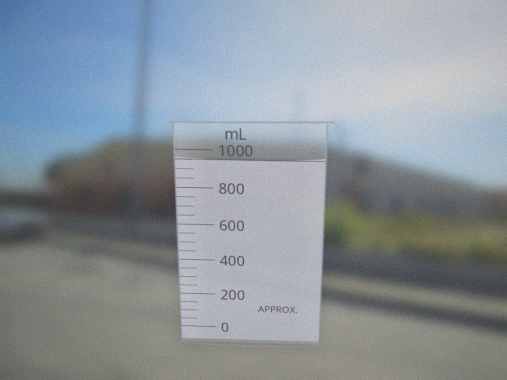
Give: 950 mL
